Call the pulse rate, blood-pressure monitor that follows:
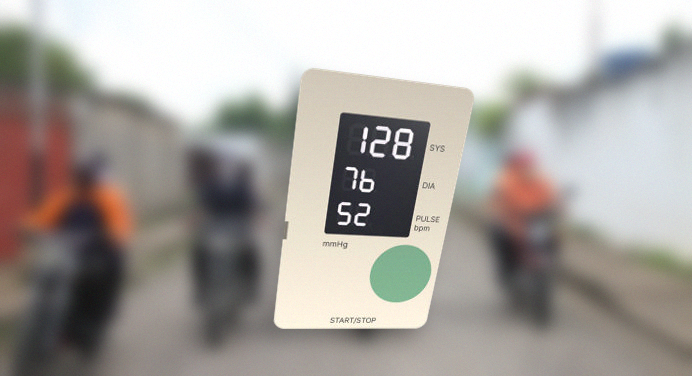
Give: 52 bpm
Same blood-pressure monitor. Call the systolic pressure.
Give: 128 mmHg
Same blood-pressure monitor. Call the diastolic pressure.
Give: 76 mmHg
